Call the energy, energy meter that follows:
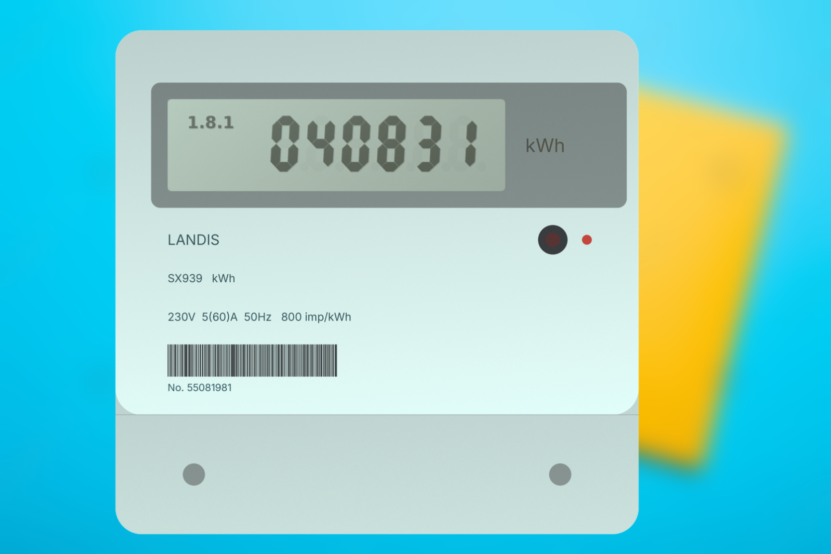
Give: 40831 kWh
